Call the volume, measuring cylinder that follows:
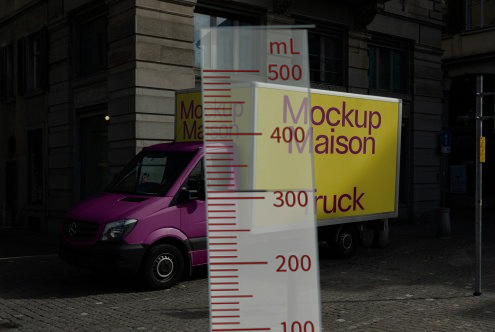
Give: 310 mL
